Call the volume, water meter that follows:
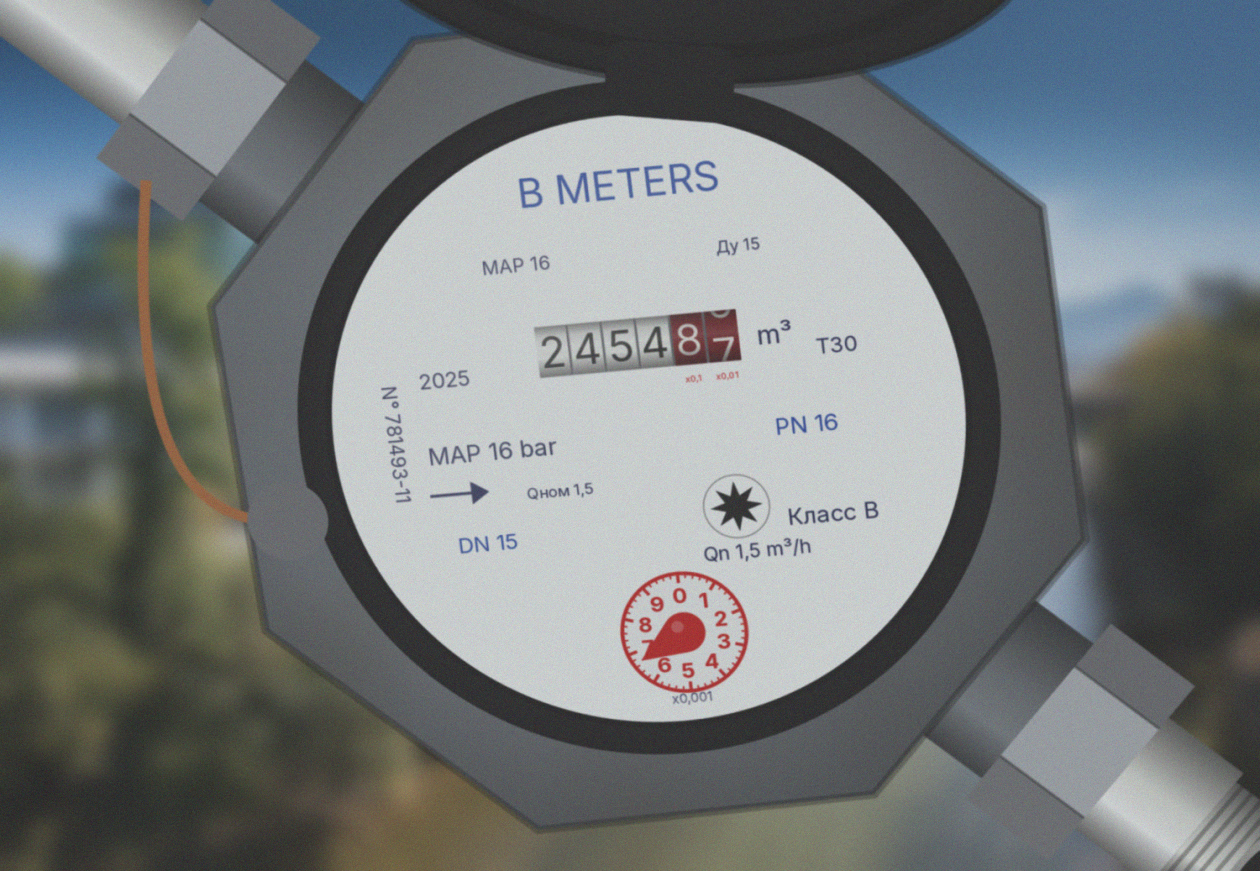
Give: 2454.866 m³
